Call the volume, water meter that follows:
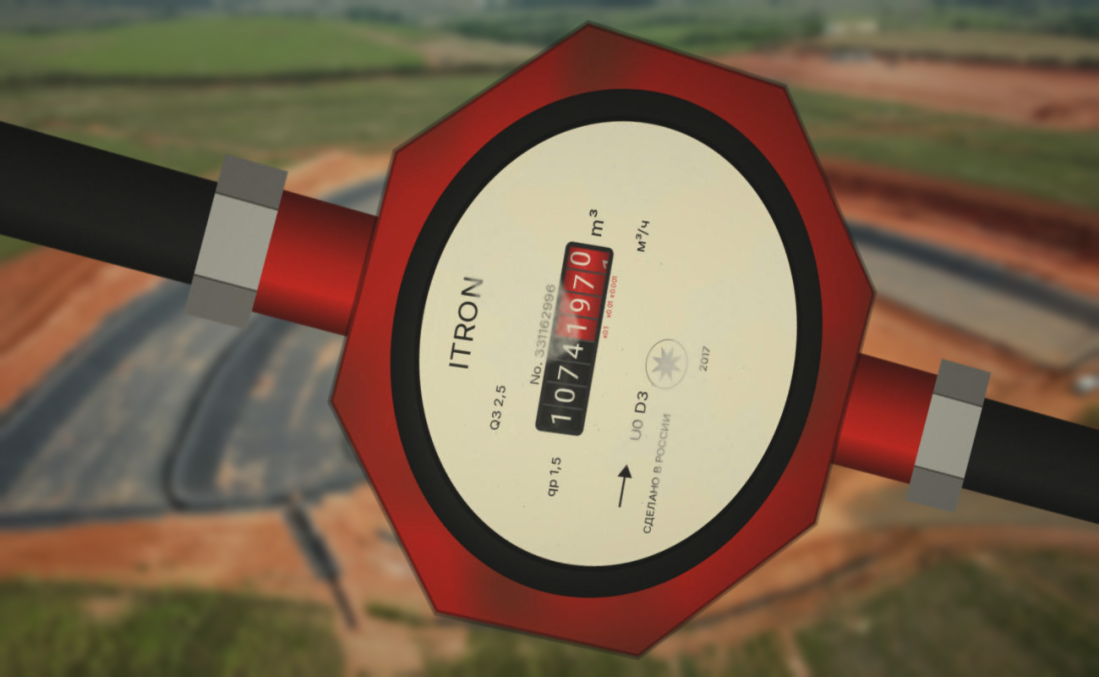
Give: 1074.1970 m³
